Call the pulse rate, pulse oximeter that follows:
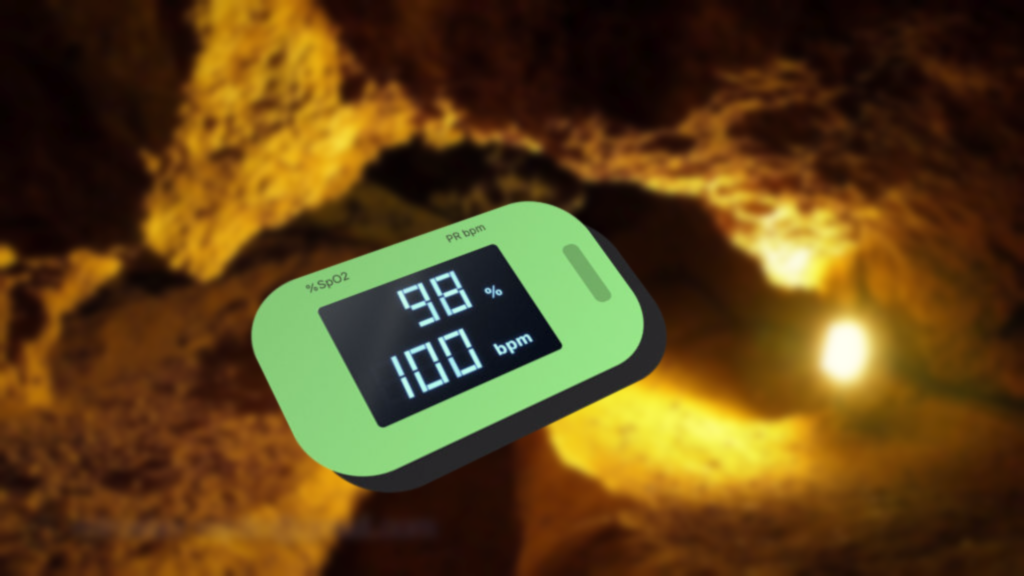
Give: 100 bpm
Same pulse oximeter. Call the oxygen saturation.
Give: 98 %
